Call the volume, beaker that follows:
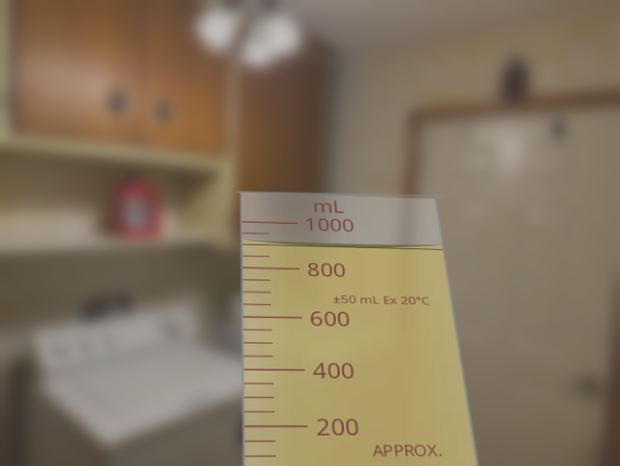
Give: 900 mL
